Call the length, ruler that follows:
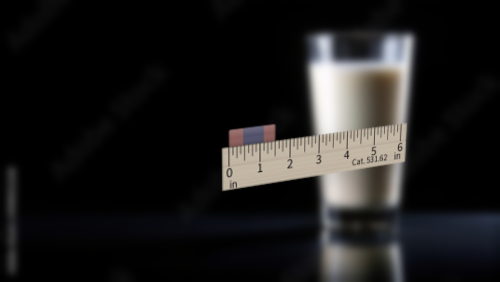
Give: 1.5 in
